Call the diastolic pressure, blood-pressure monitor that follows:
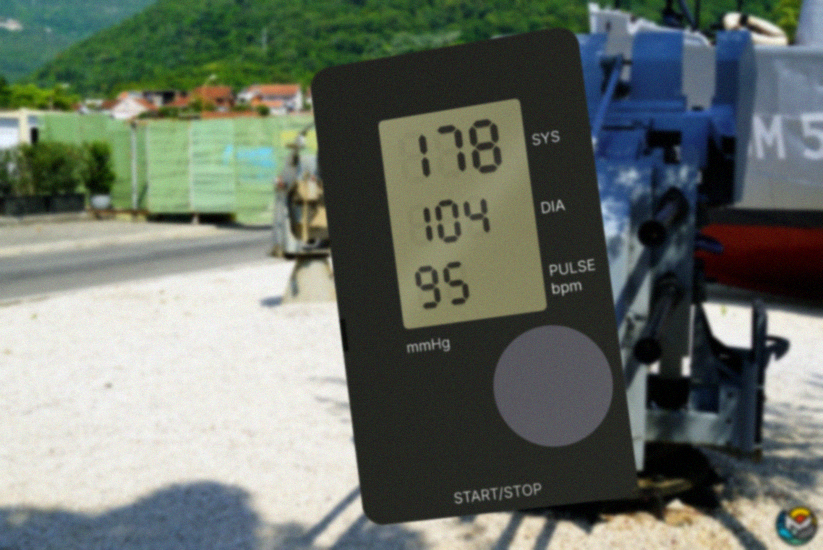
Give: 104 mmHg
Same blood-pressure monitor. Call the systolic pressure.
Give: 178 mmHg
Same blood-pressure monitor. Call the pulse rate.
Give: 95 bpm
